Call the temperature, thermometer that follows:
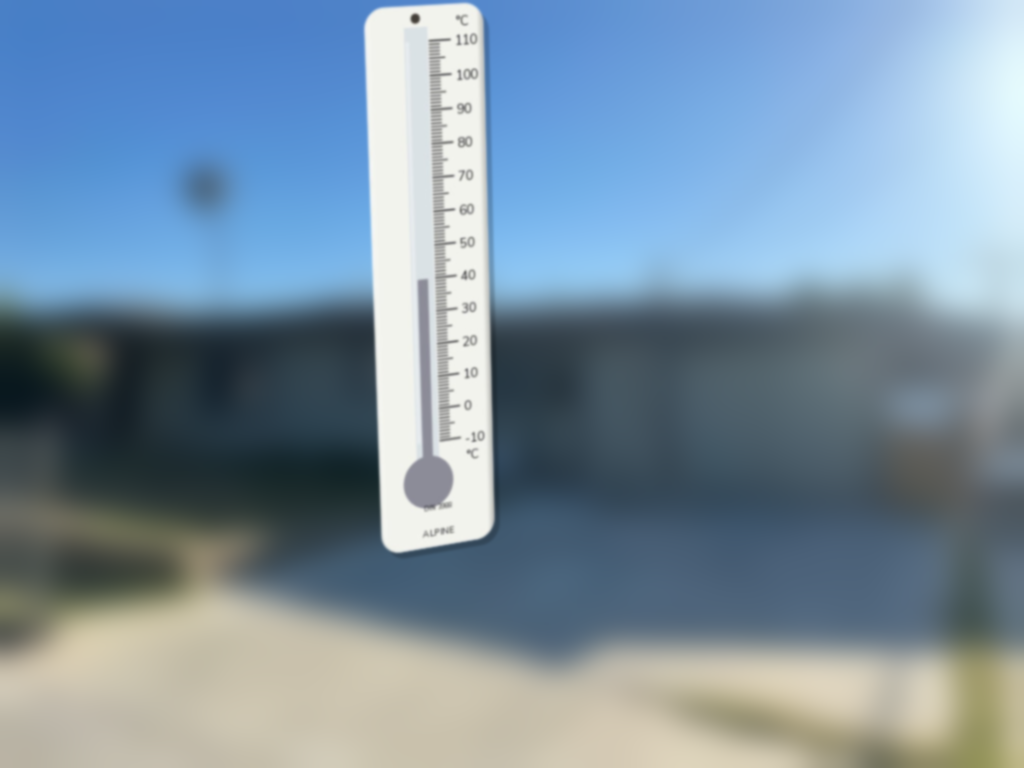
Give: 40 °C
